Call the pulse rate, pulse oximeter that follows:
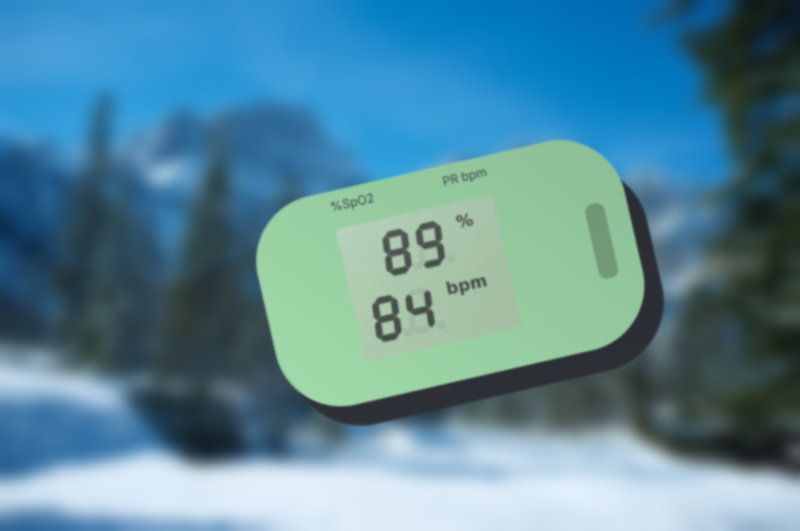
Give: 84 bpm
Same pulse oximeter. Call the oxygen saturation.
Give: 89 %
